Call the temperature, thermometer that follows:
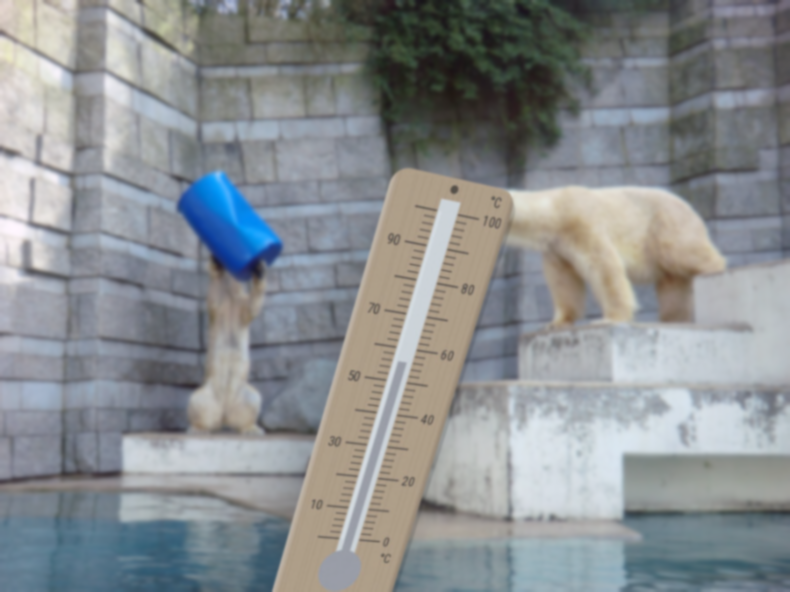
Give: 56 °C
